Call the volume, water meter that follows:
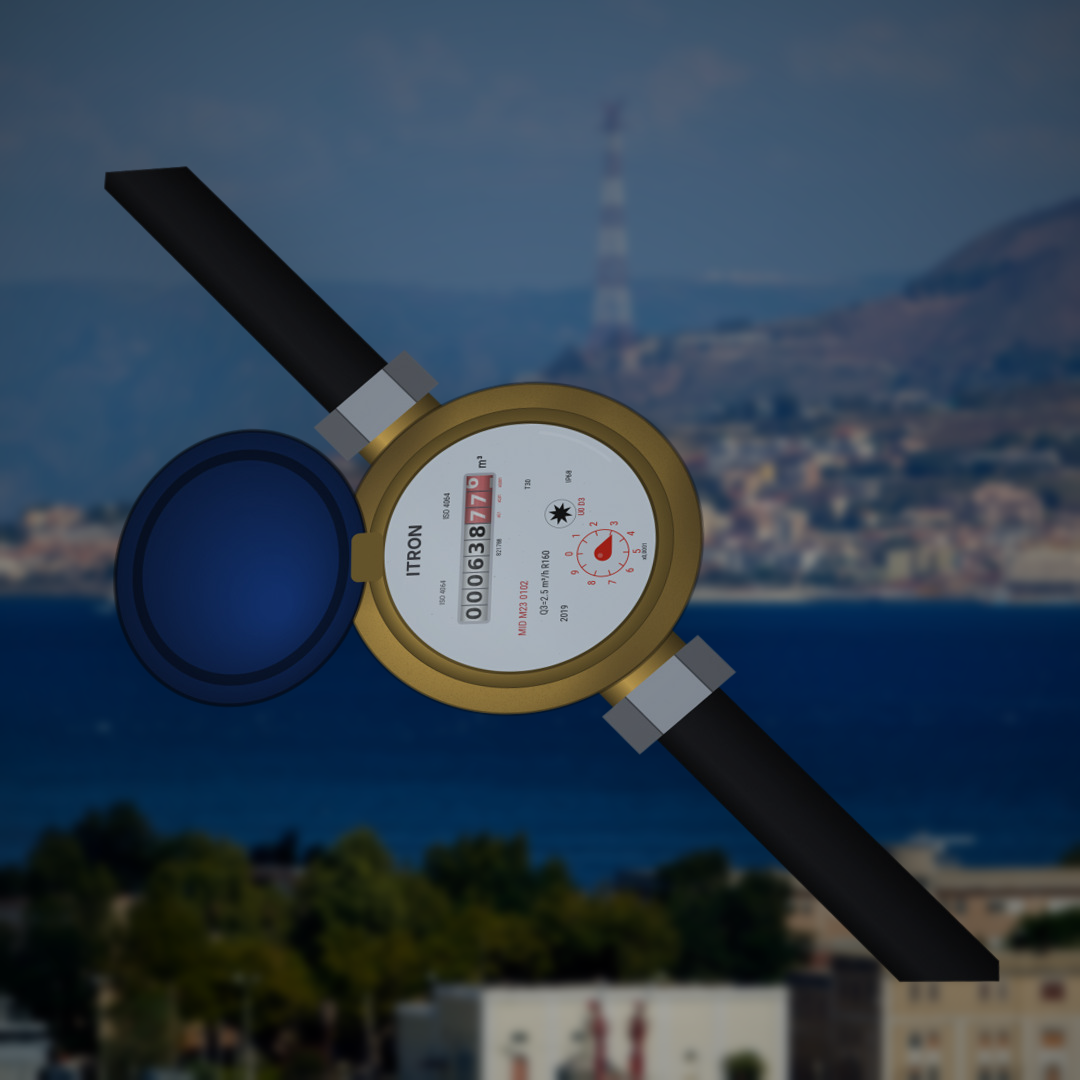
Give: 638.7763 m³
